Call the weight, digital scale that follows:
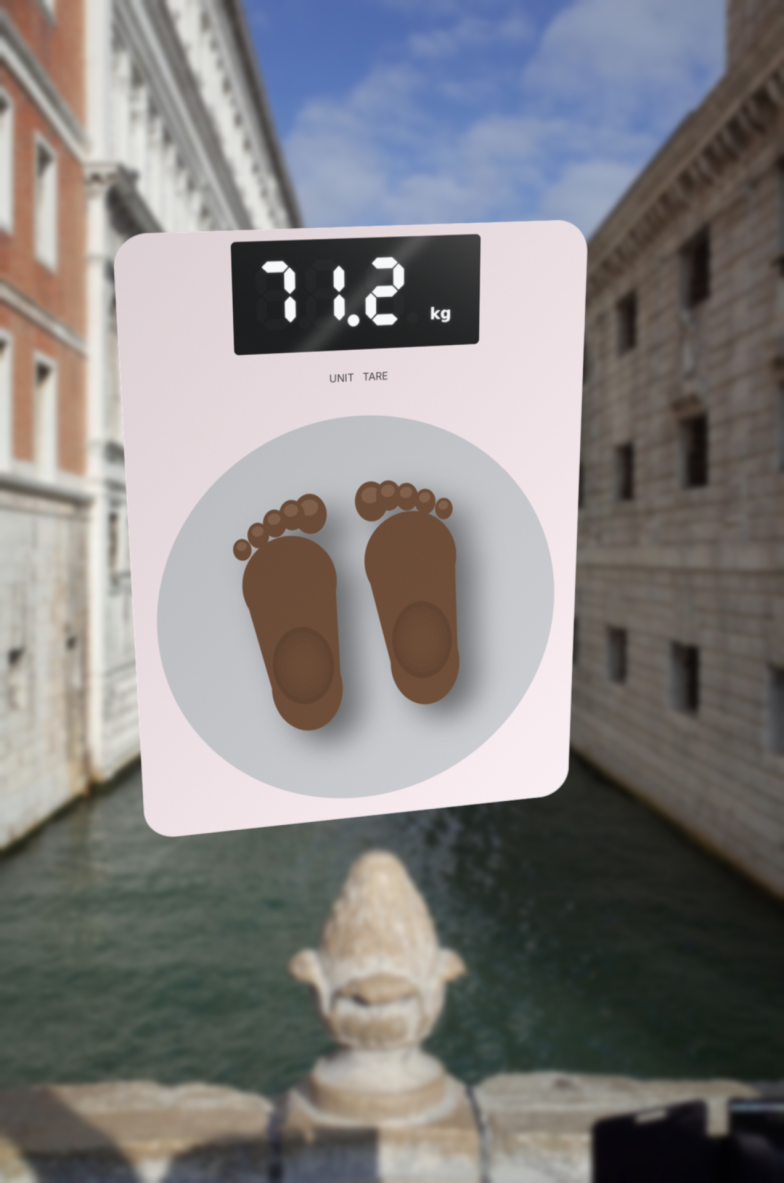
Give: 71.2 kg
